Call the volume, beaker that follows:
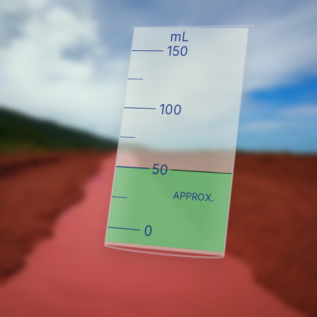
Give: 50 mL
